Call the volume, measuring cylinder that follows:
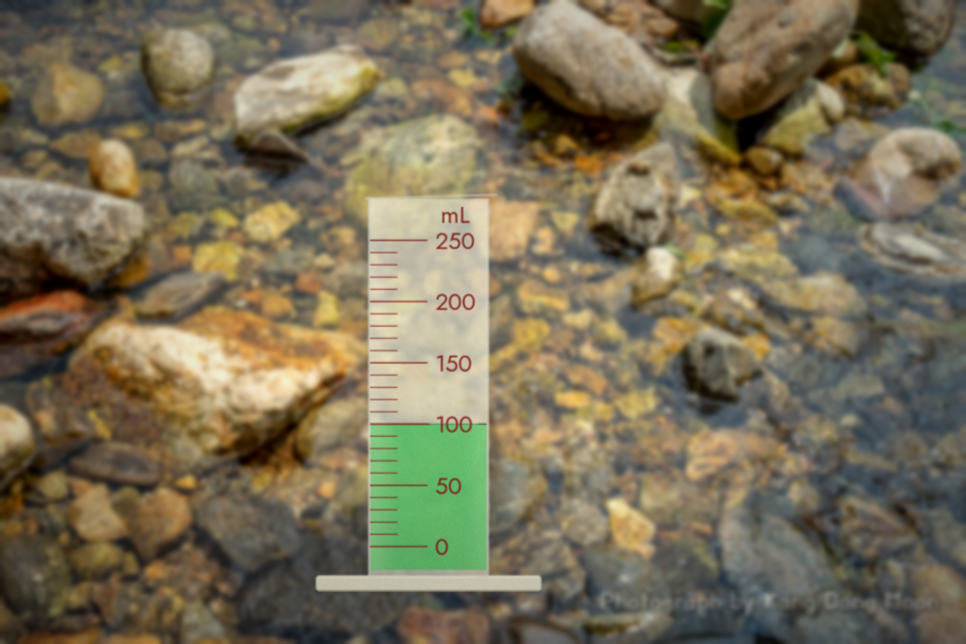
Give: 100 mL
